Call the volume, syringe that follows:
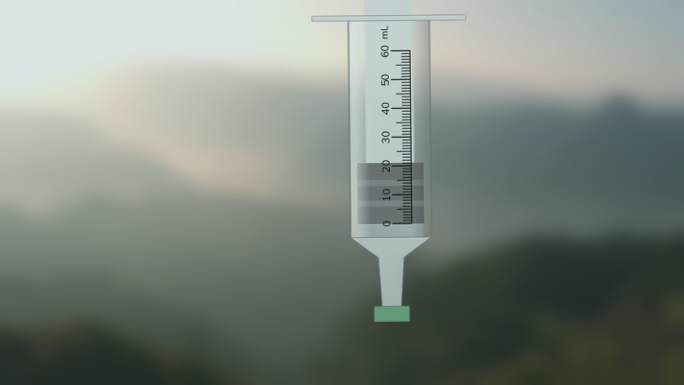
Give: 0 mL
